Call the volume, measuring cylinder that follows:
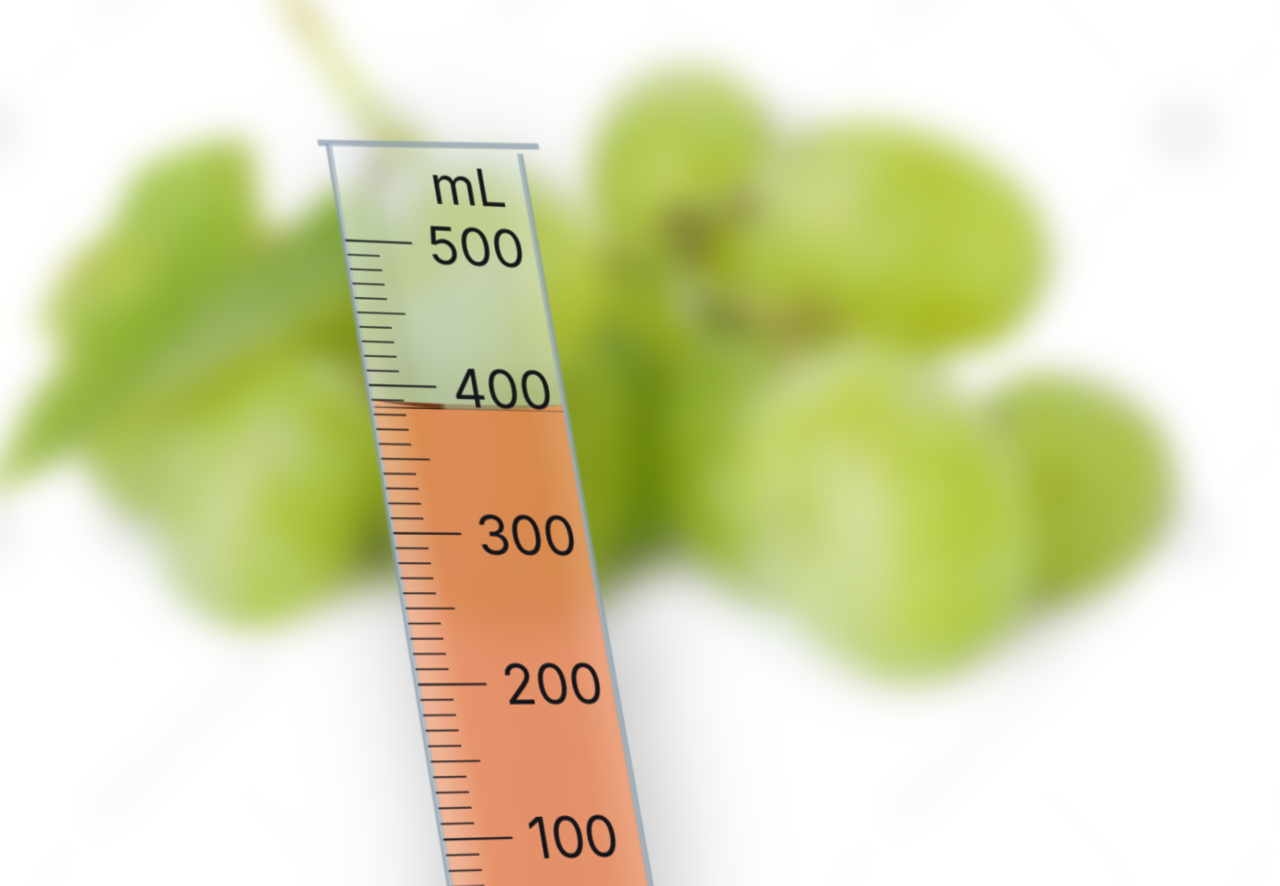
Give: 385 mL
